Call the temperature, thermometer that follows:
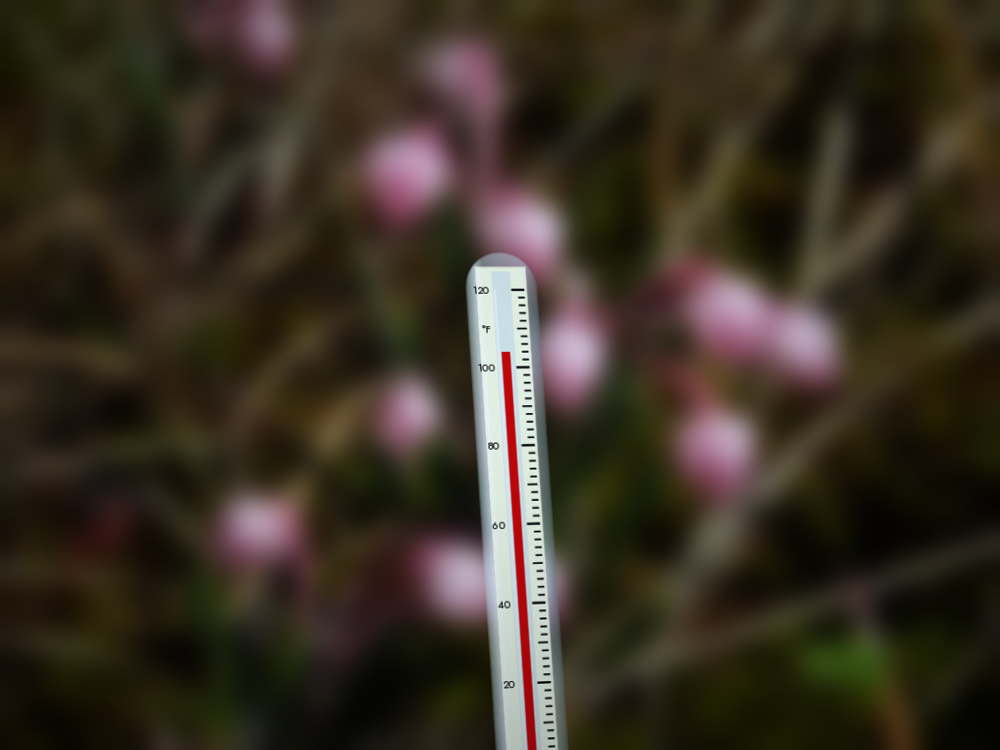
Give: 104 °F
